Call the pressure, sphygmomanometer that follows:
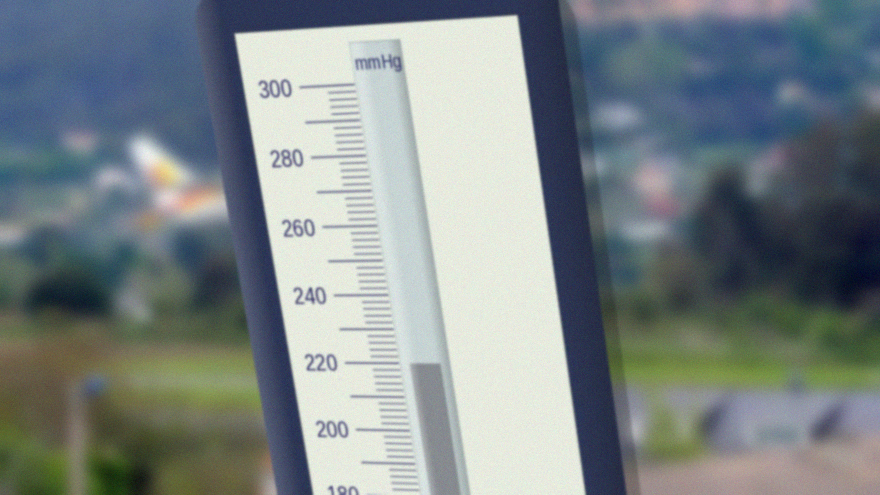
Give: 220 mmHg
